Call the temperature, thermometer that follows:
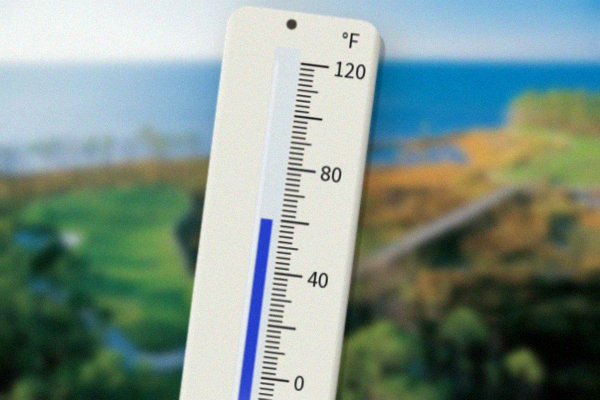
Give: 60 °F
